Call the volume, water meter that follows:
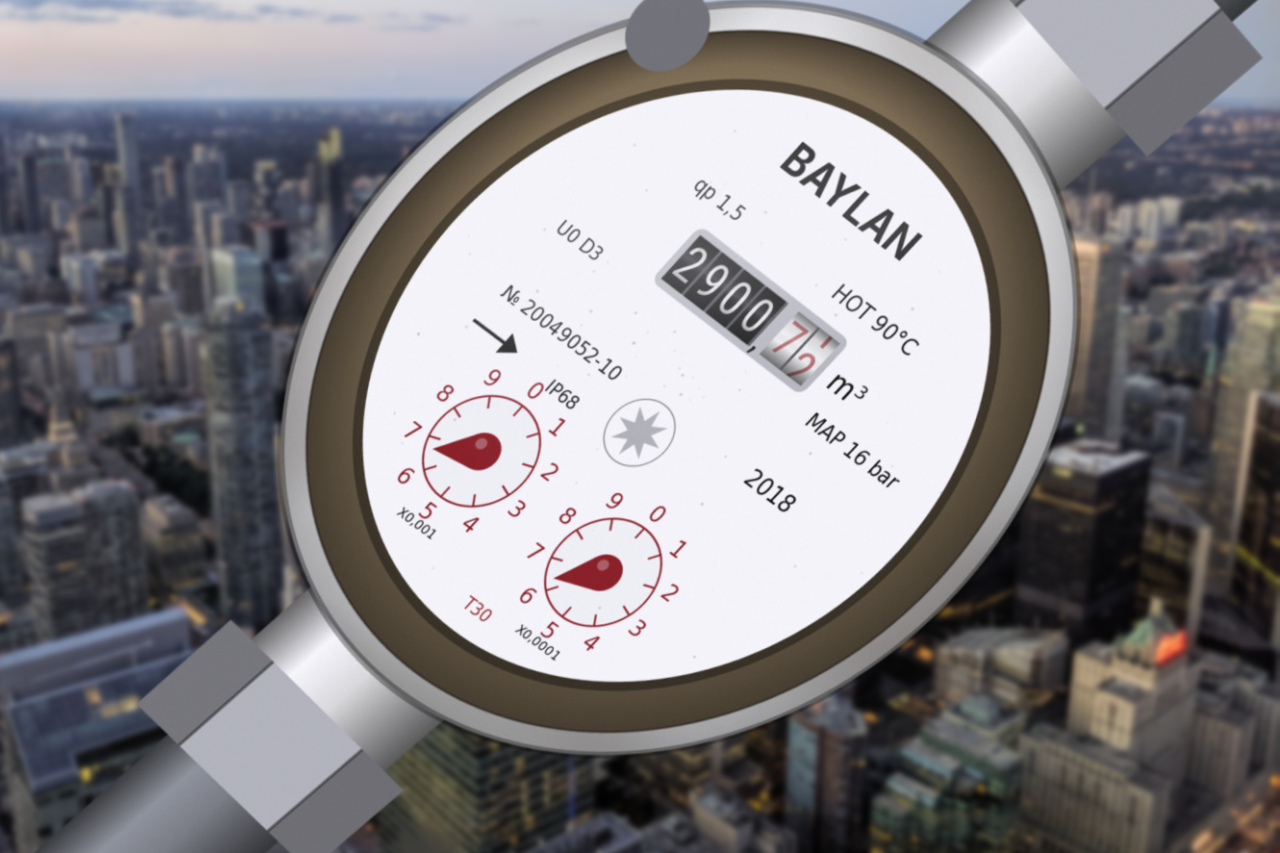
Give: 2900.7166 m³
